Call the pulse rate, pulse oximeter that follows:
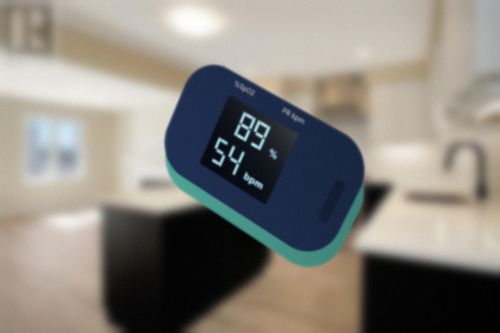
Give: 54 bpm
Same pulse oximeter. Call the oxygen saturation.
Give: 89 %
